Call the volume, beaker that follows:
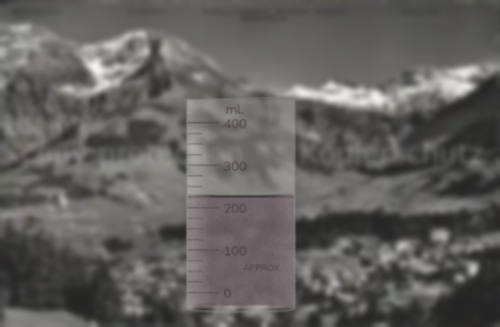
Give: 225 mL
